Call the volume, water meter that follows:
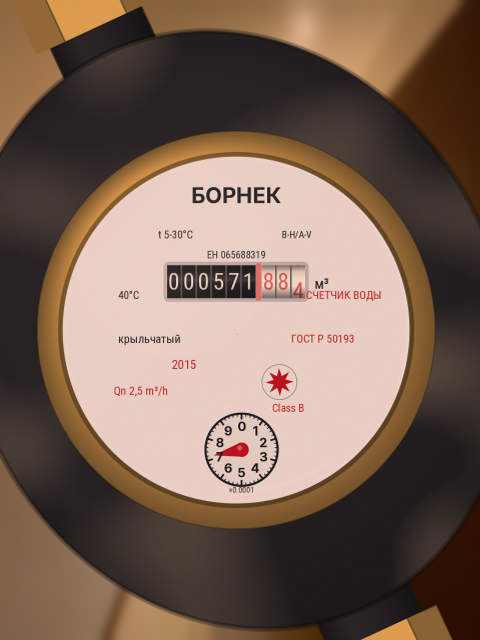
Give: 571.8837 m³
